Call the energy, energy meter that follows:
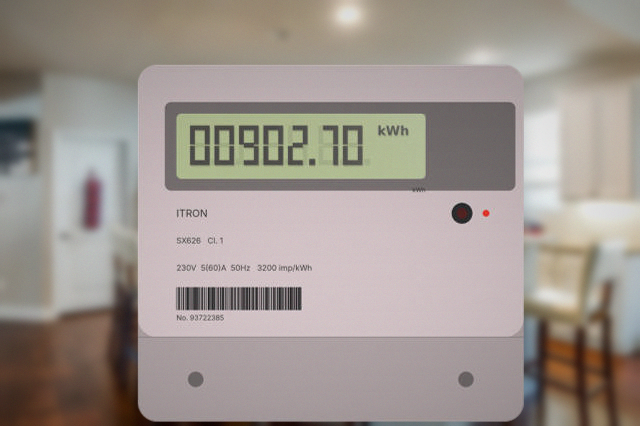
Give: 902.70 kWh
